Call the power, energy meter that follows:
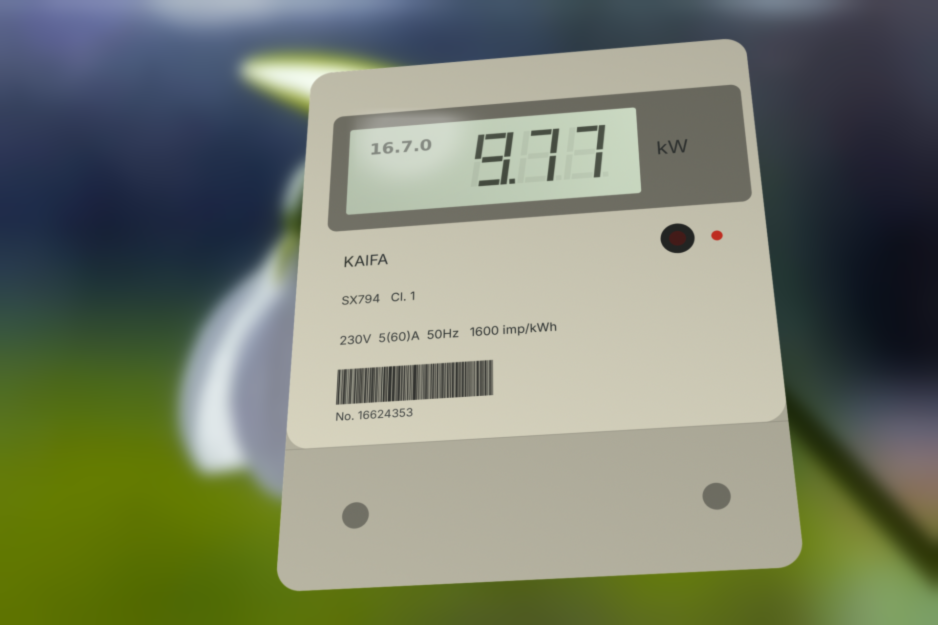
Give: 9.77 kW
